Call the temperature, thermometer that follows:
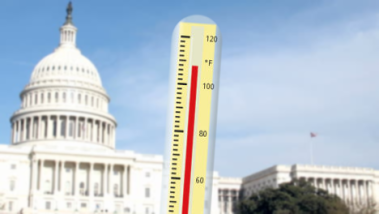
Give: 108 °F
